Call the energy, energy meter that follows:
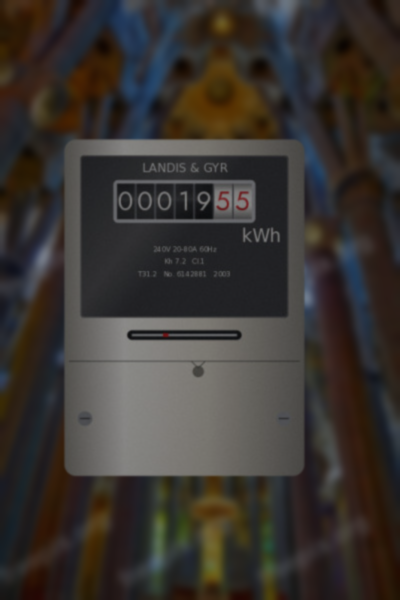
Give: 19.55 kWh
